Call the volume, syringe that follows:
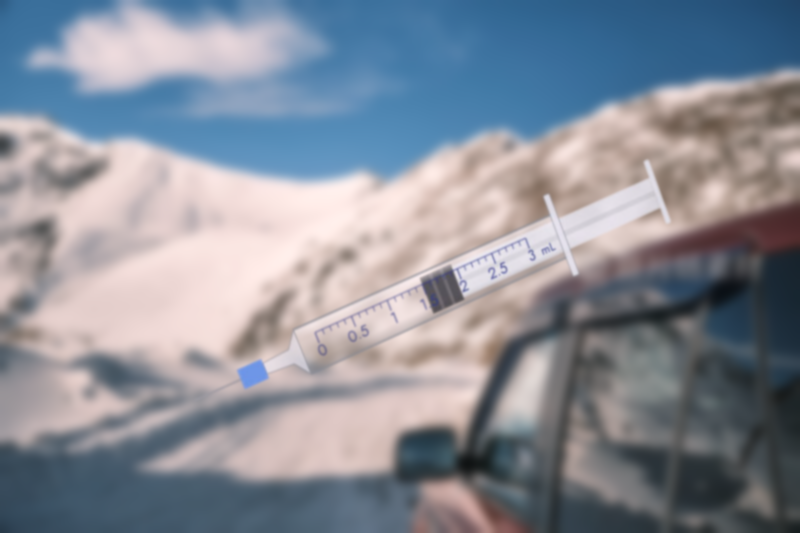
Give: 1.5 mL
